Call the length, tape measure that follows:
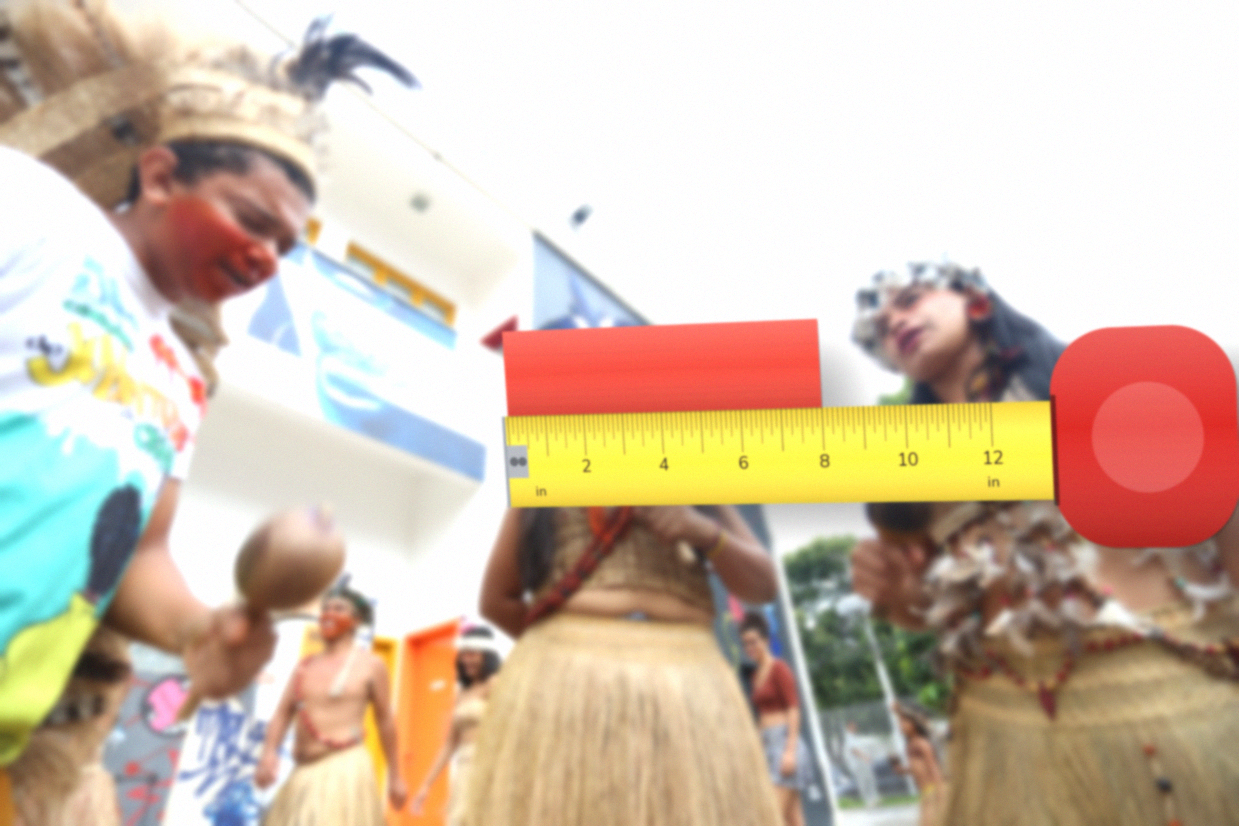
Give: 8 in
